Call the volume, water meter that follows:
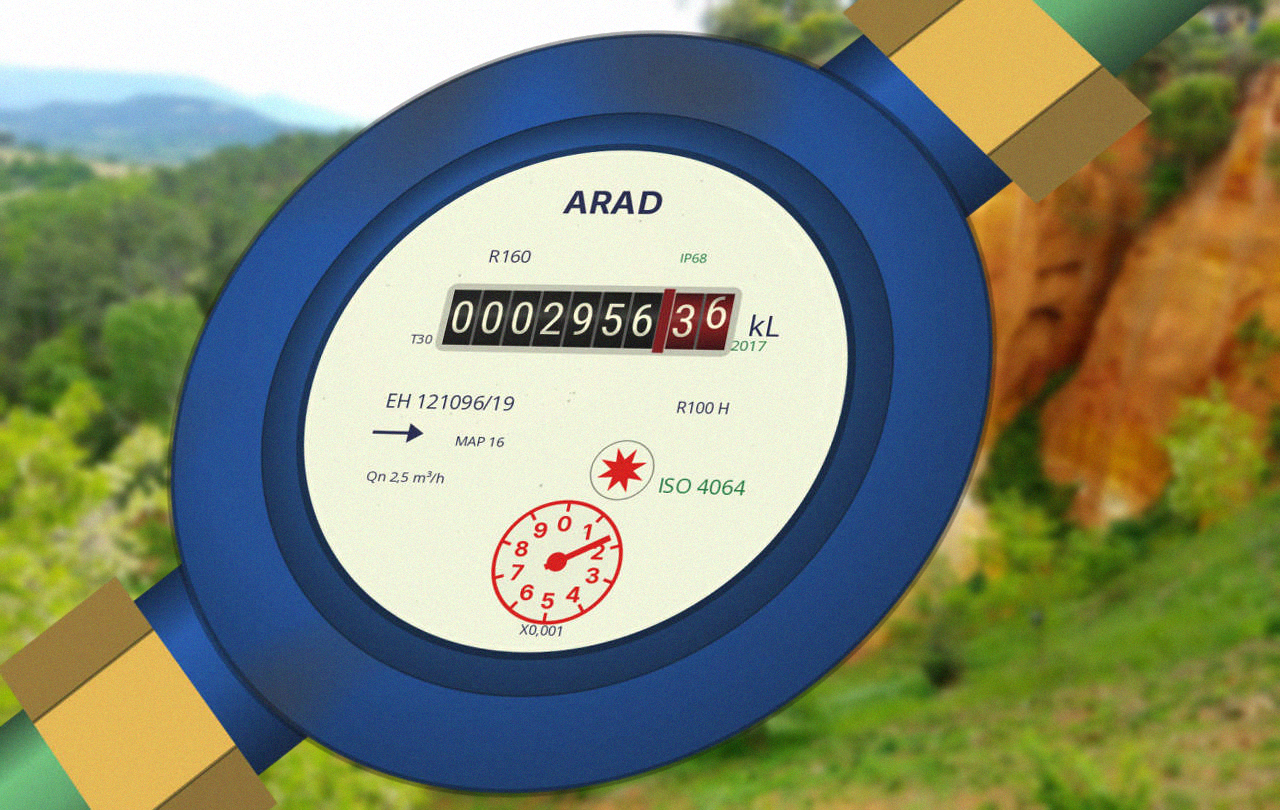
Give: 2956.361 kL
